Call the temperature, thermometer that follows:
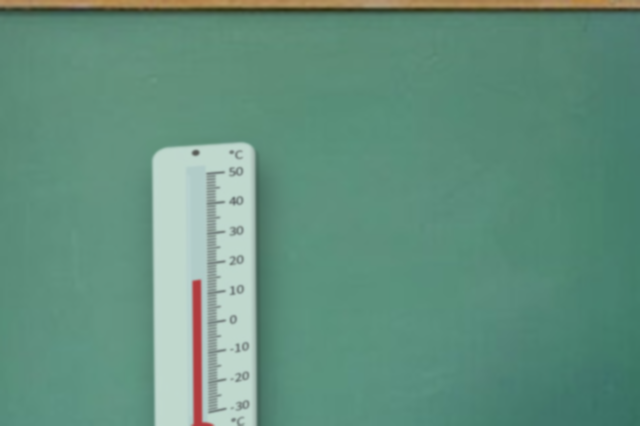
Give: 15 °C
